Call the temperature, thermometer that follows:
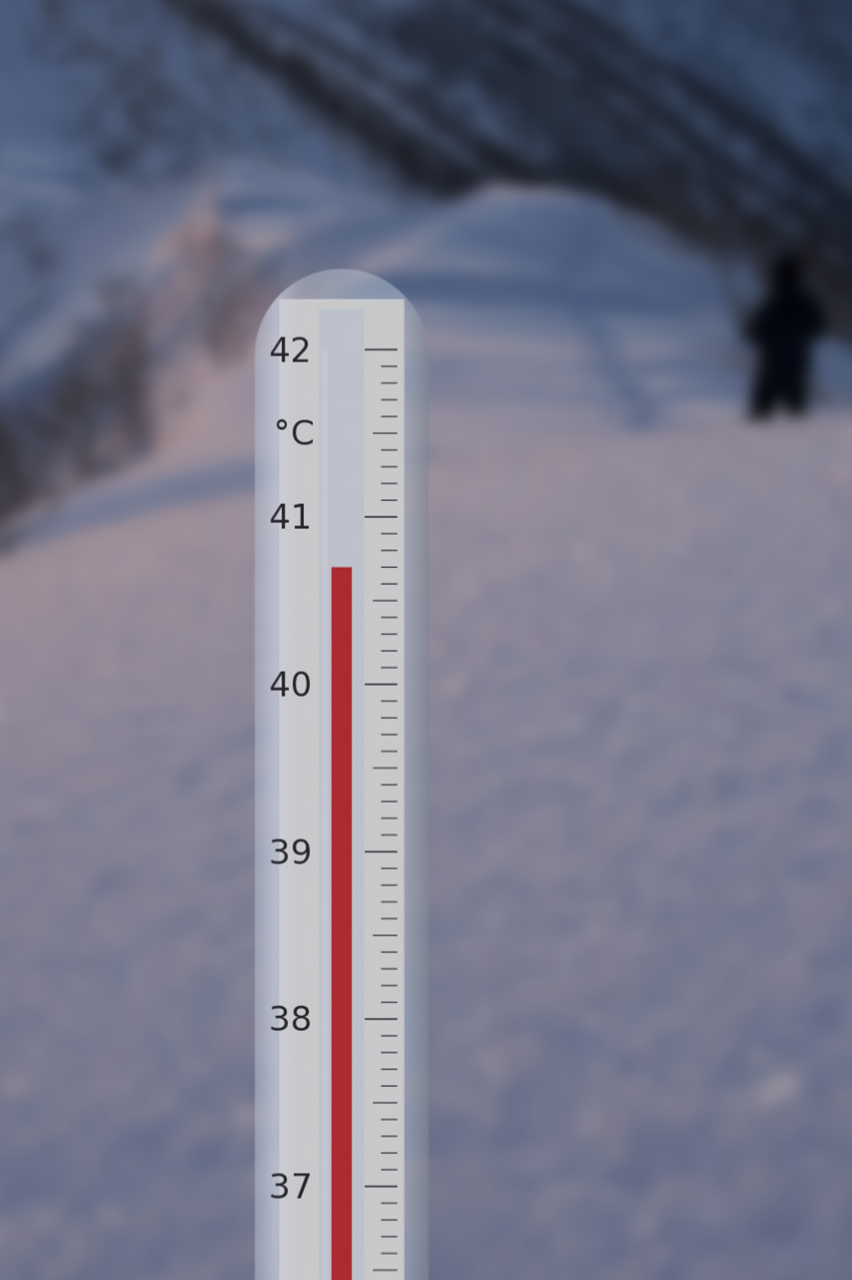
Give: 40.7 °C
